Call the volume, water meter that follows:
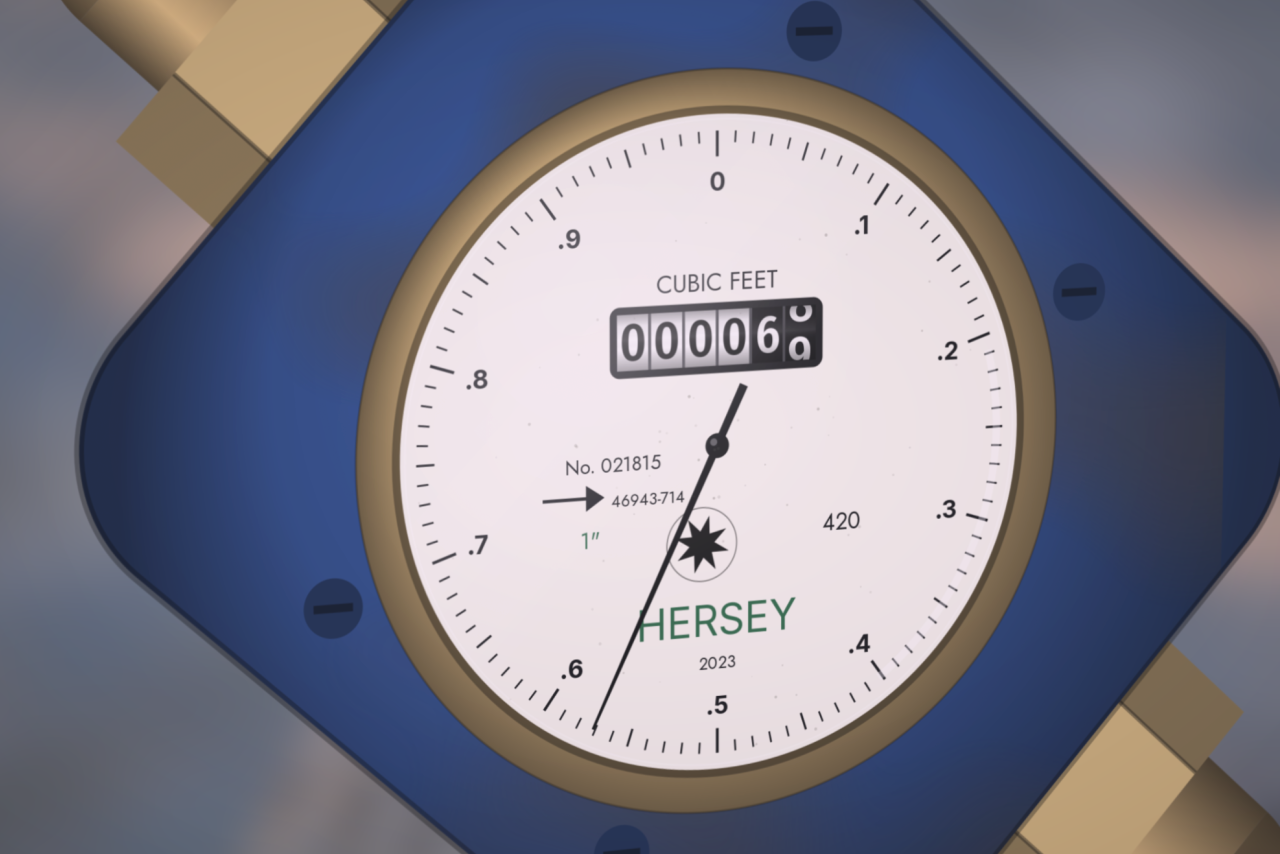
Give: 68.57 ft³
